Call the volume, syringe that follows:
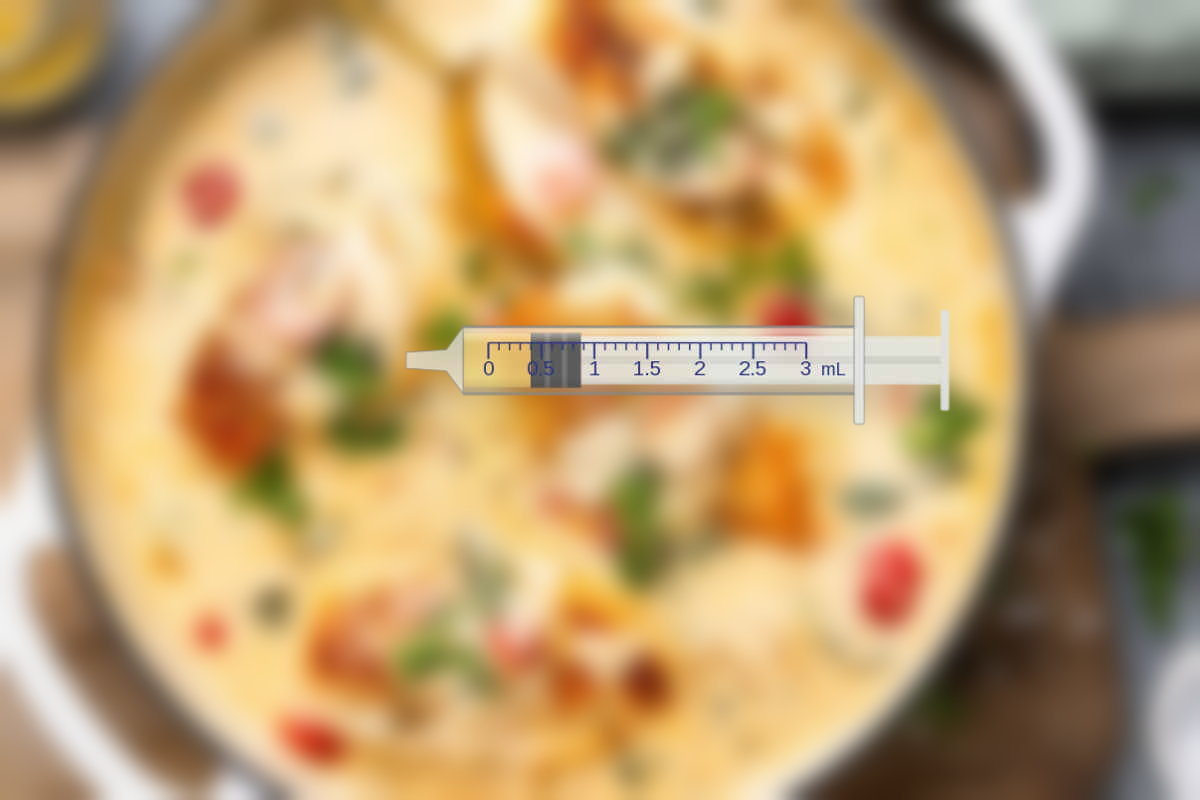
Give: 0.4 mL
